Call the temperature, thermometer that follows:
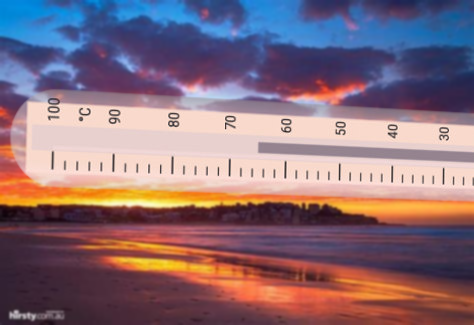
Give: 65 °C
